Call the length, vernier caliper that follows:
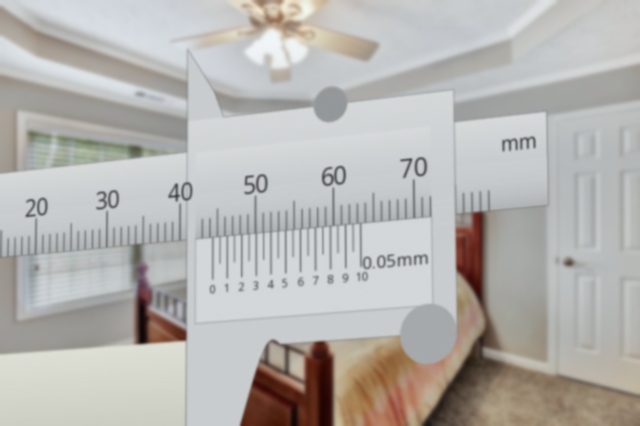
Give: 44.4 mm
